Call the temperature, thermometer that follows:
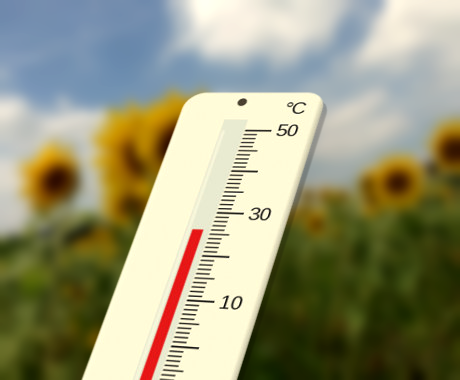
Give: 26 °C
